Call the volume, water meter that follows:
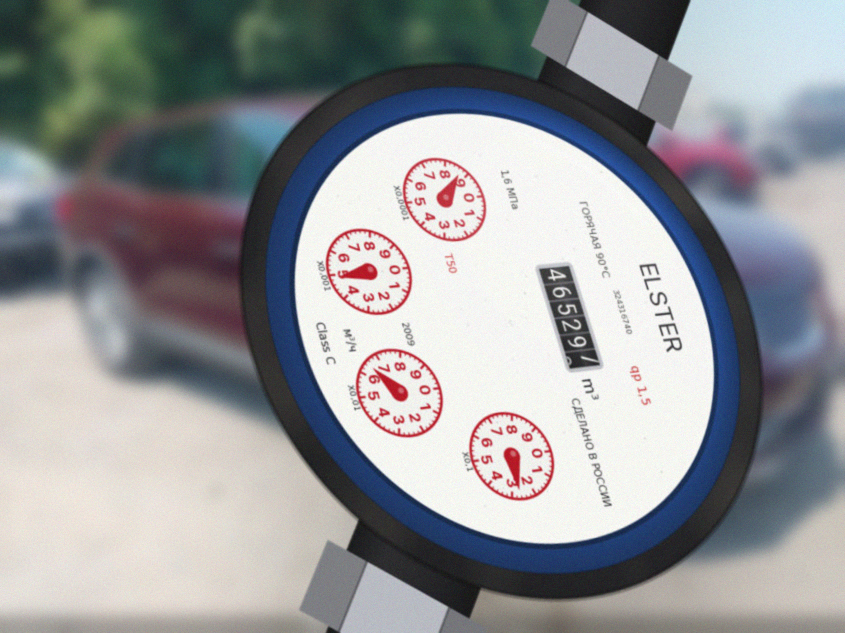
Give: 465297.2648 m³
